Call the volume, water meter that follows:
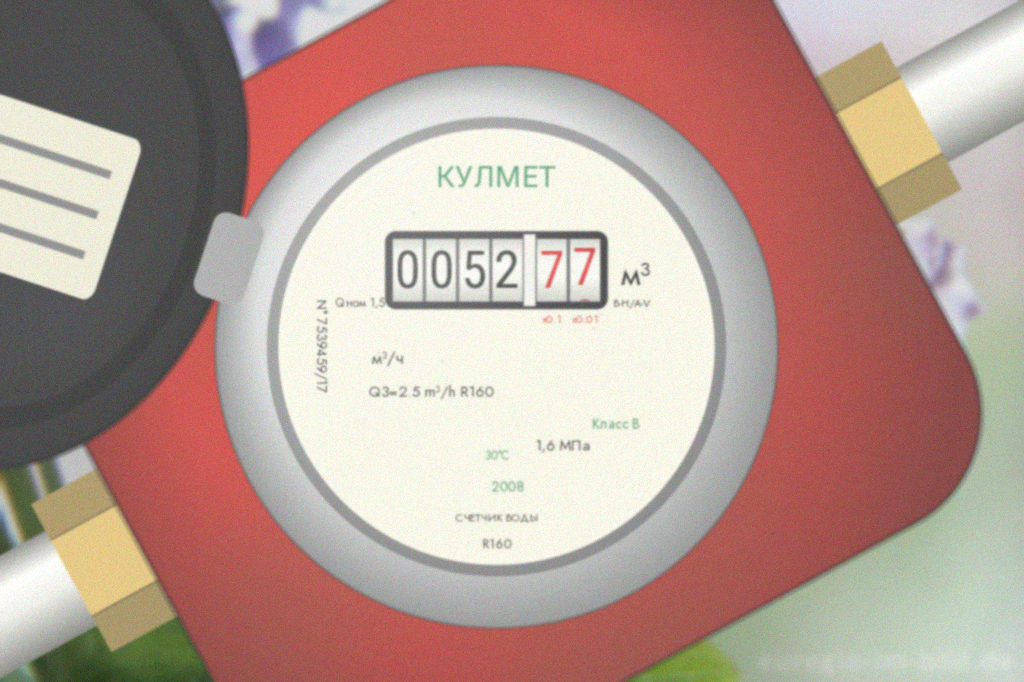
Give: 52.77 m³
